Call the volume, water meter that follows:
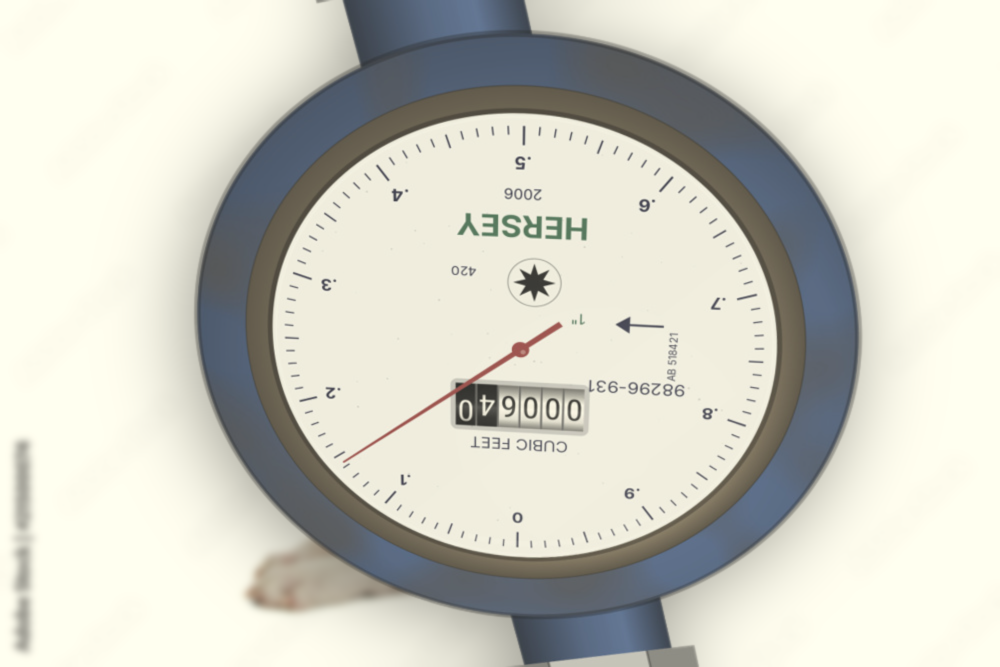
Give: 640.14 ft³
